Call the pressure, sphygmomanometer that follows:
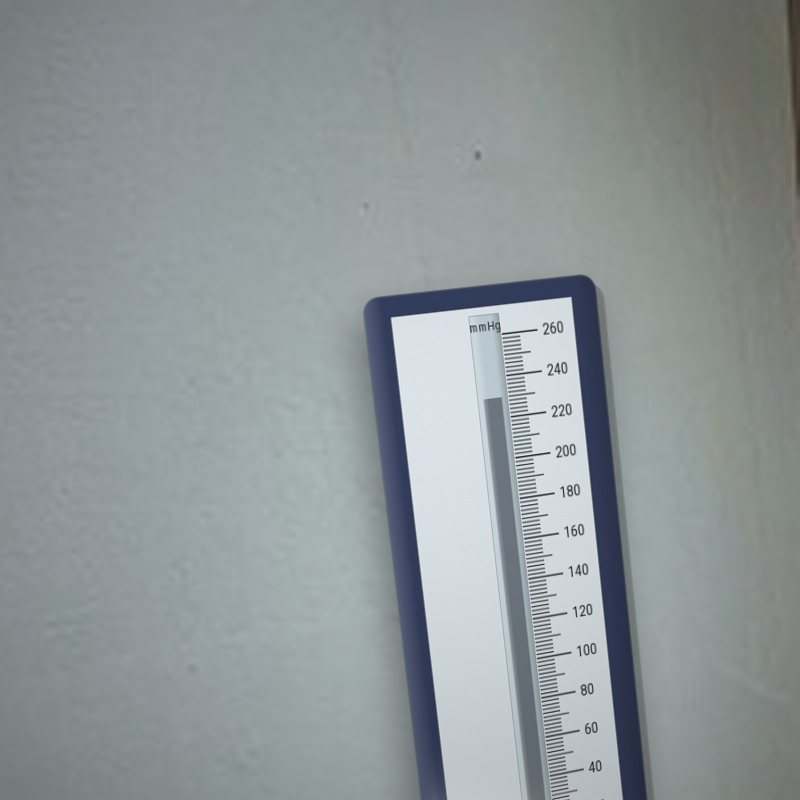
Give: 230 mmHg
